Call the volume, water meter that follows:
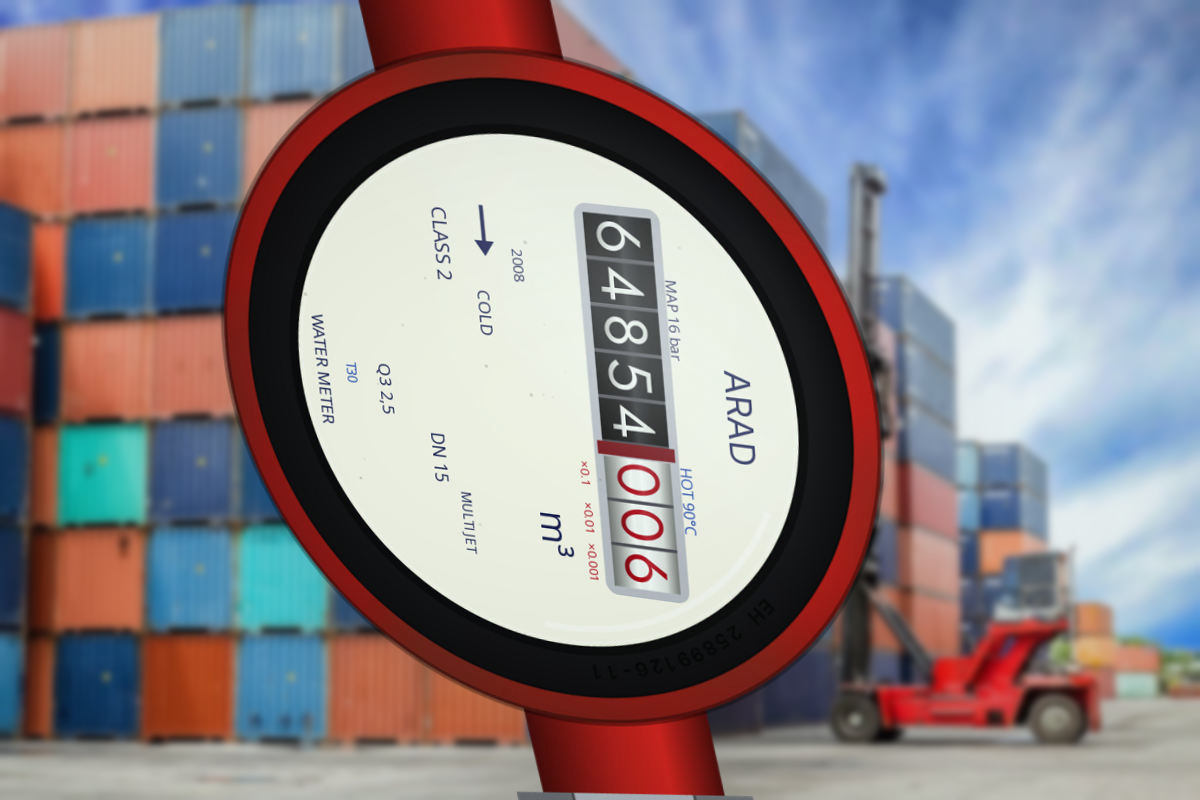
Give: 64854.006 m³
